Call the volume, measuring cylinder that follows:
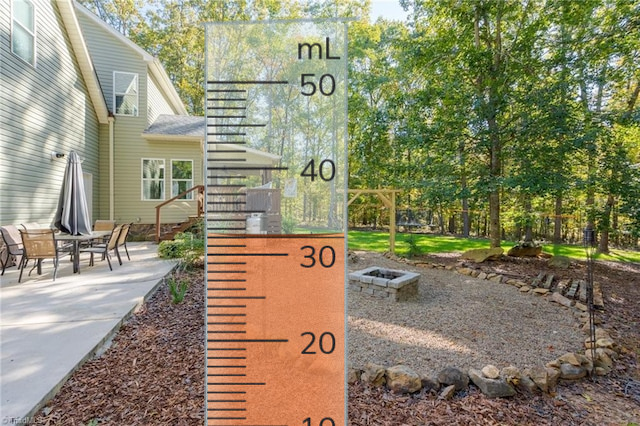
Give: 32 mL
